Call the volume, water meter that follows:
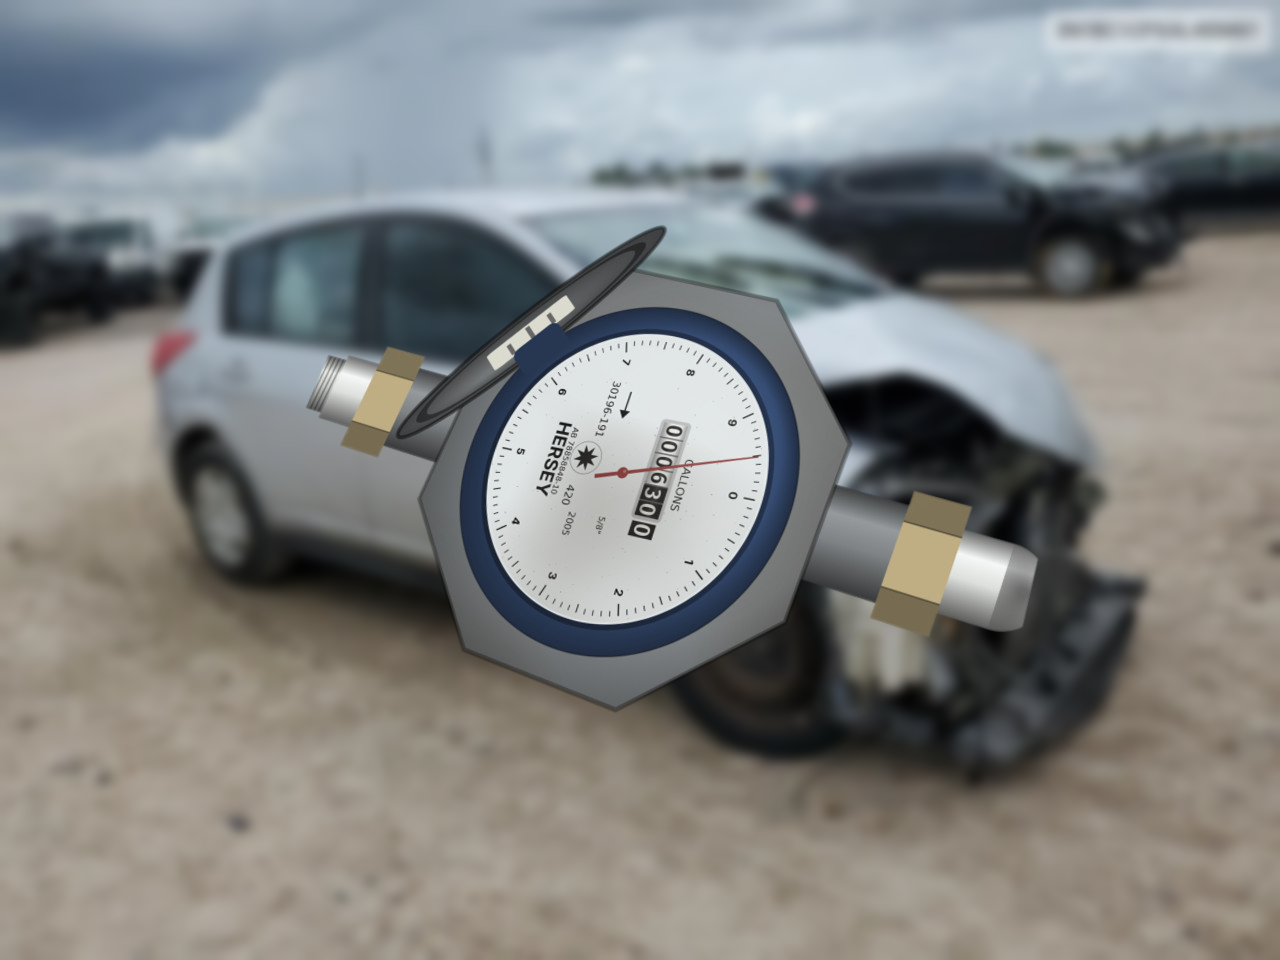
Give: 6299.5 gal
